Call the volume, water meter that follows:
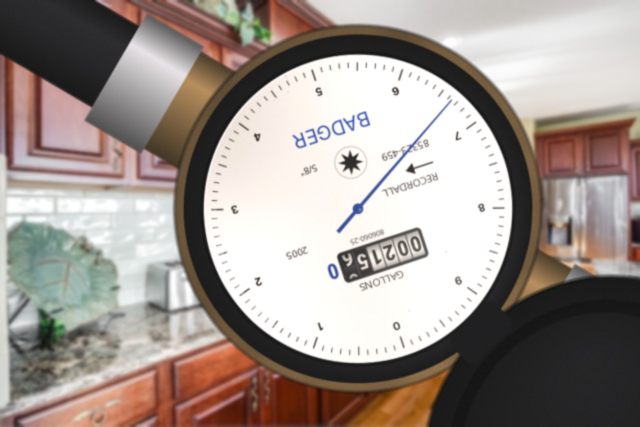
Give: 21556.6 gal
